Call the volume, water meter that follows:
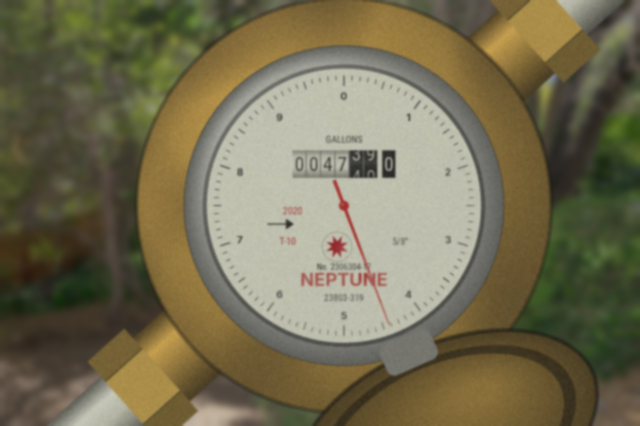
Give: 47394.4 gal
